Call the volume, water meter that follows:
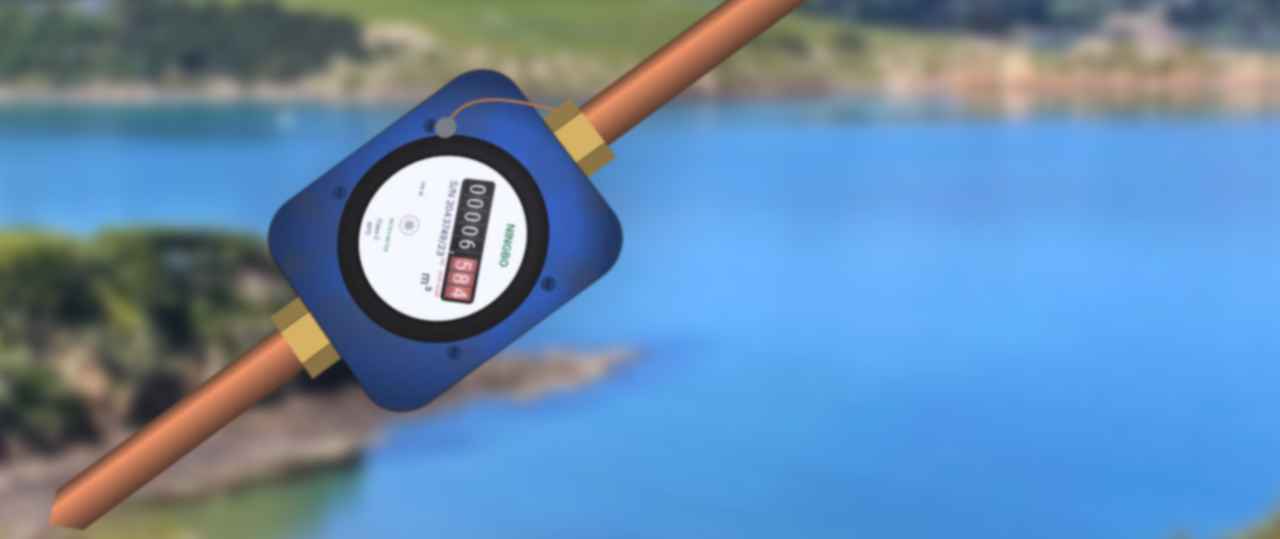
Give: 6.584 m³
